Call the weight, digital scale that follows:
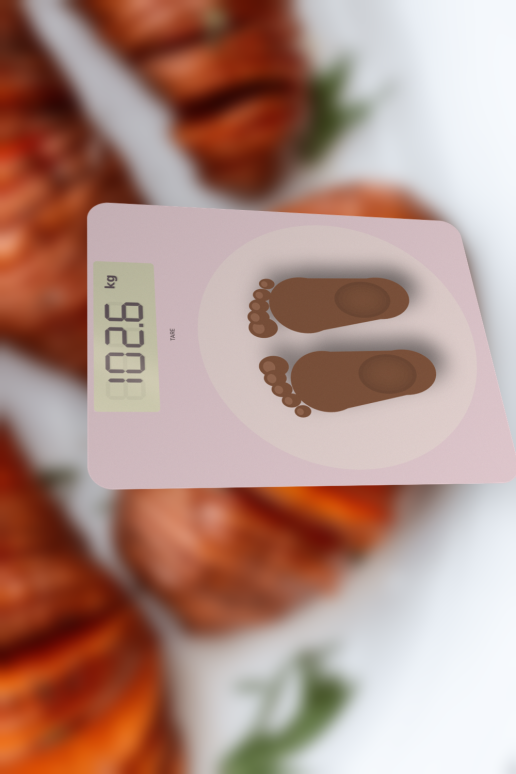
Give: 102.6 kg
